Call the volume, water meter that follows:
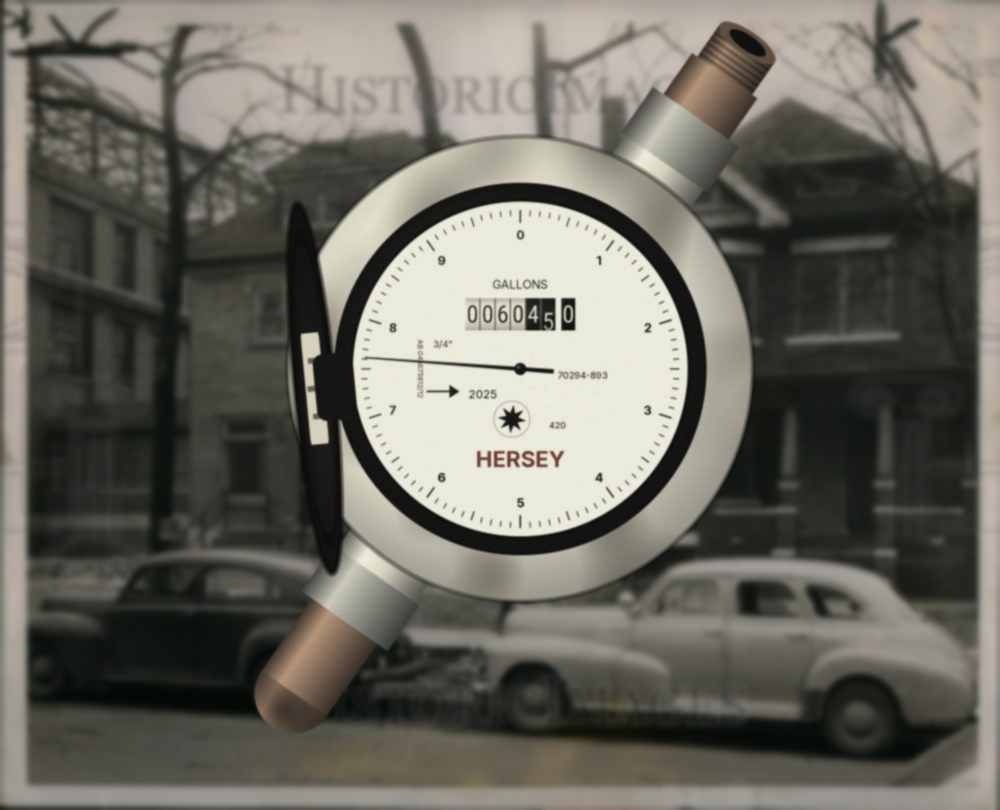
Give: 60447.6 gal
